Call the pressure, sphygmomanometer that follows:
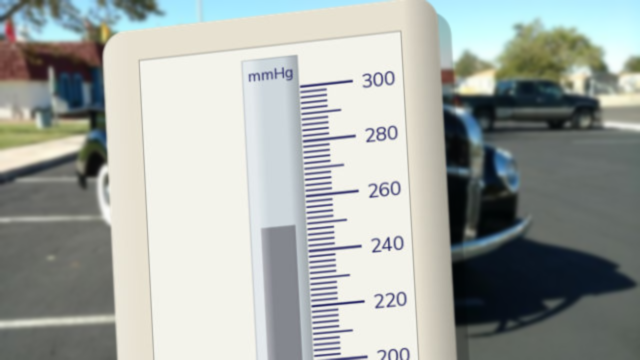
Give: 250 mmHg
